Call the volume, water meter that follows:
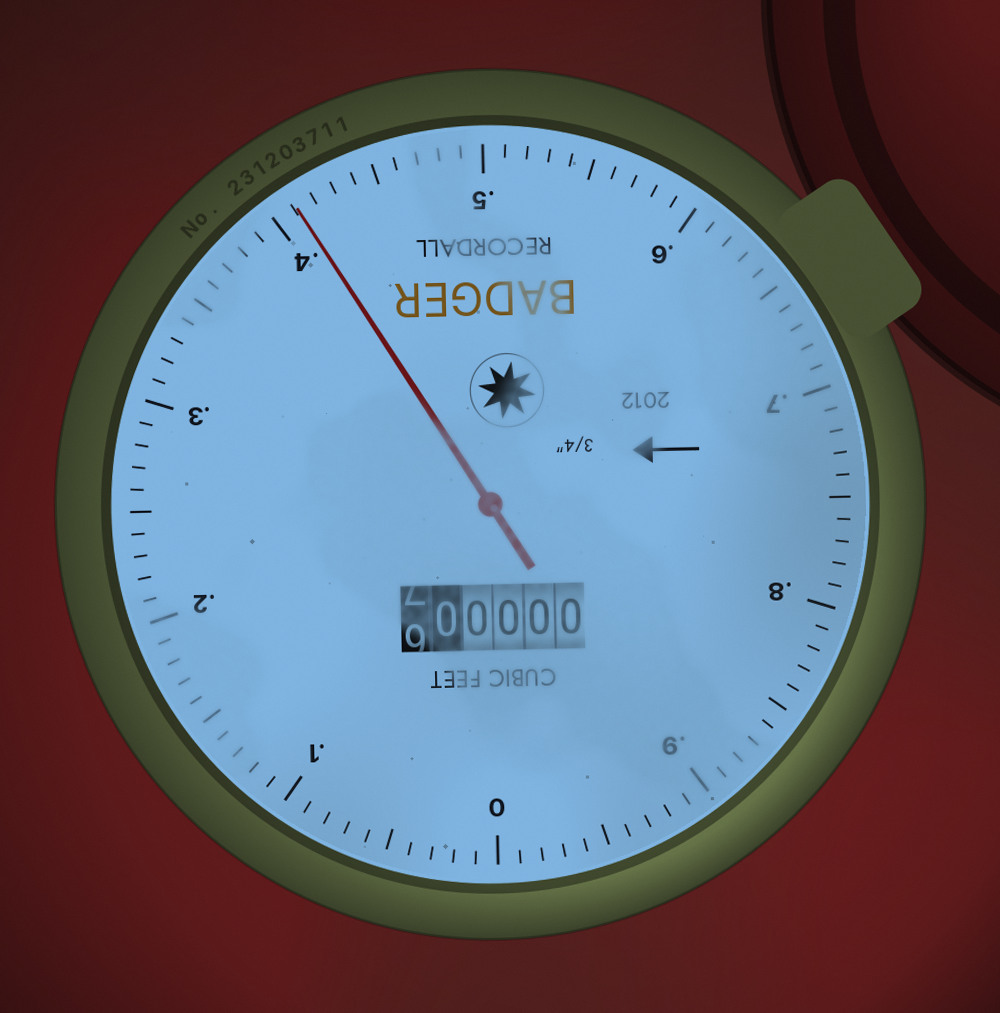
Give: 6.41 ft³
